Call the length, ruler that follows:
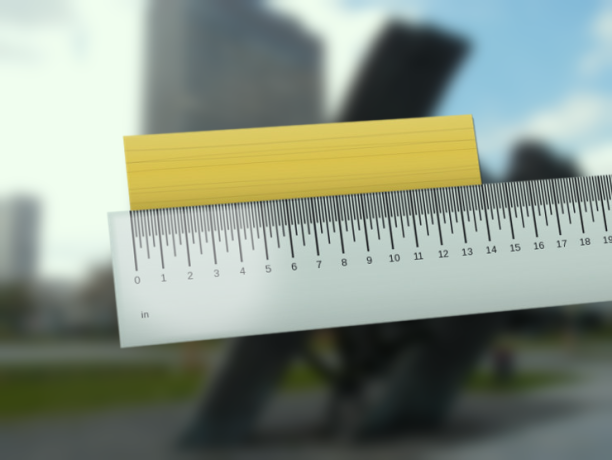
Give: 14 in
